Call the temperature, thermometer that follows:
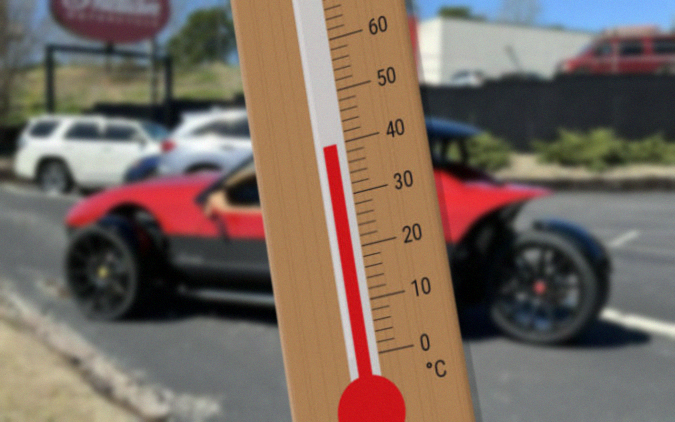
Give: 40 °C
